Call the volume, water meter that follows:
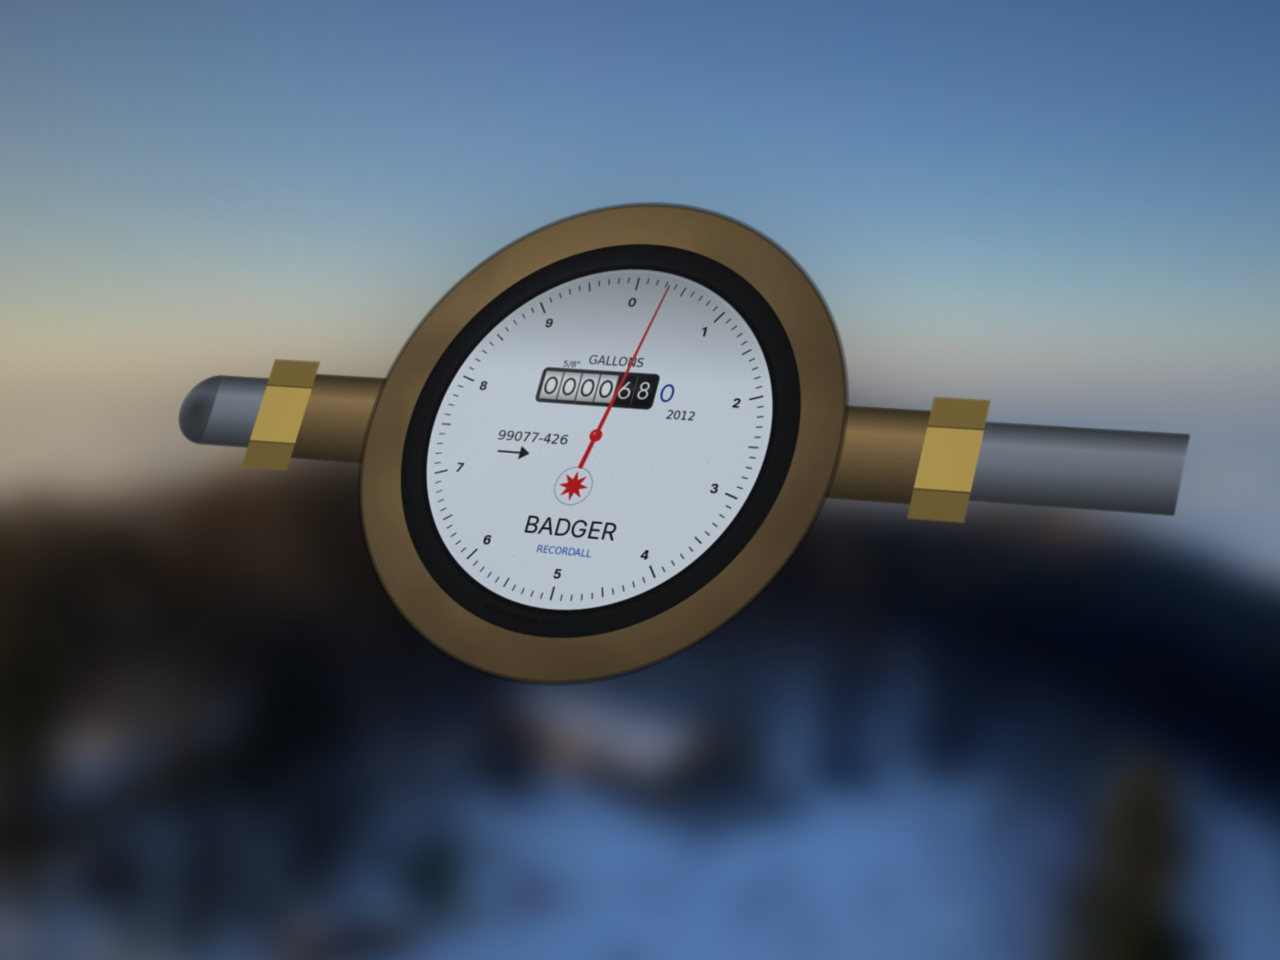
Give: 680.3 gal
